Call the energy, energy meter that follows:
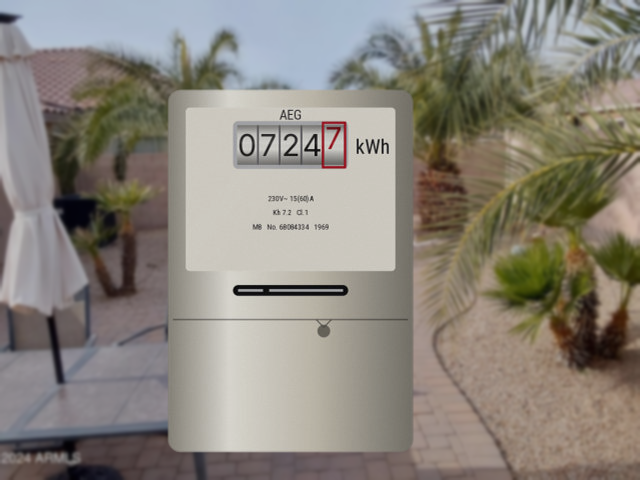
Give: 724.7 kWh
